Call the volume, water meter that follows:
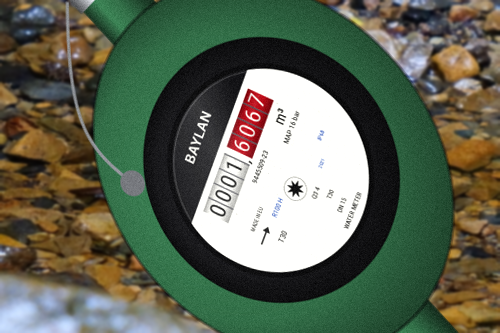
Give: 1.6067 m³
